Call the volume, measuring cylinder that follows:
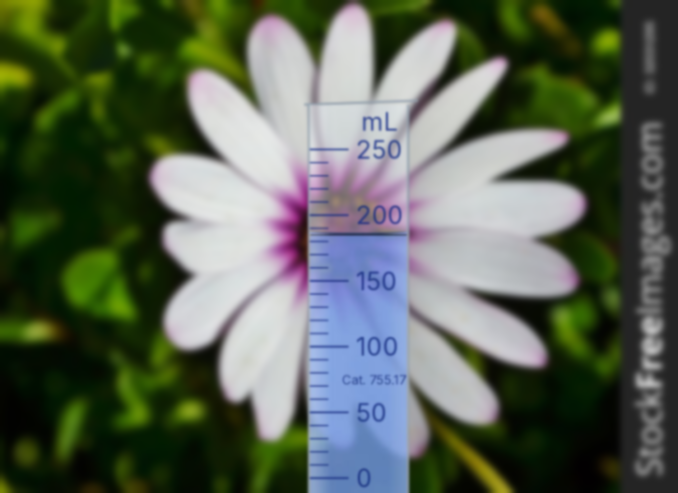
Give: 185 mL
